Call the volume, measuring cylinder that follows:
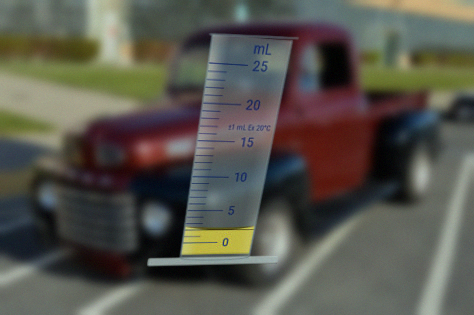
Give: 2 mL
